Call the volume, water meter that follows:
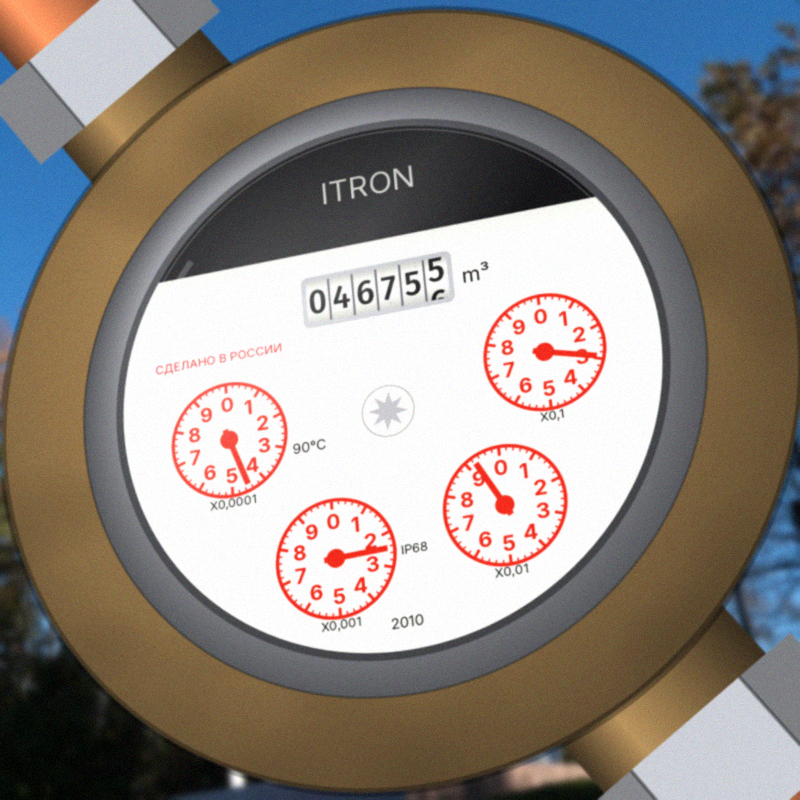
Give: 46755.2924 m³
